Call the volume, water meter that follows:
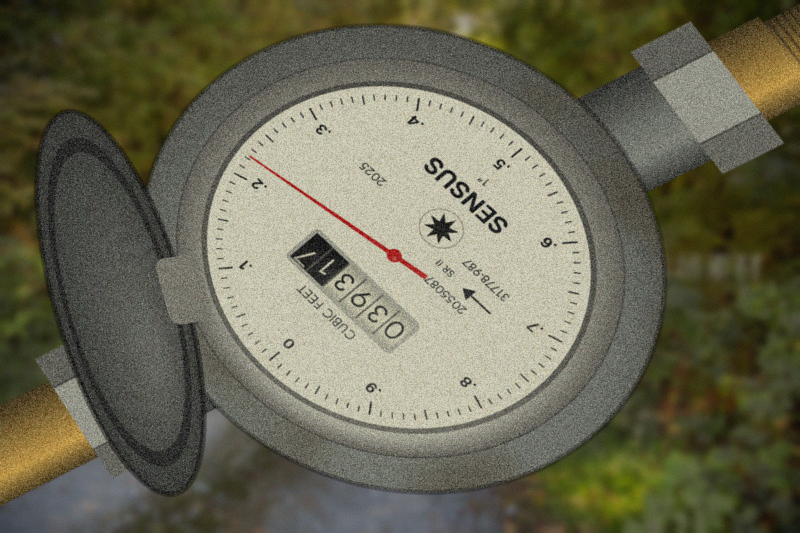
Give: 39317.22 ft³
